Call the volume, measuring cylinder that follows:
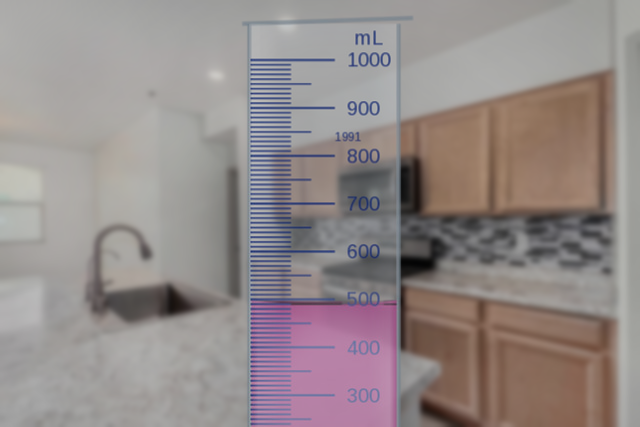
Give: 490 mL
